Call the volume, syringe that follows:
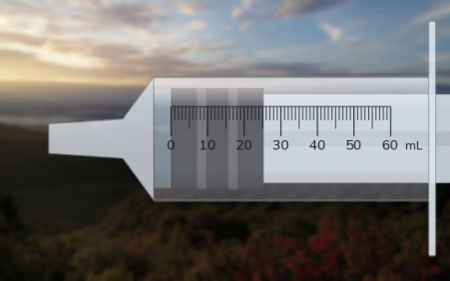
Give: 0 mL
